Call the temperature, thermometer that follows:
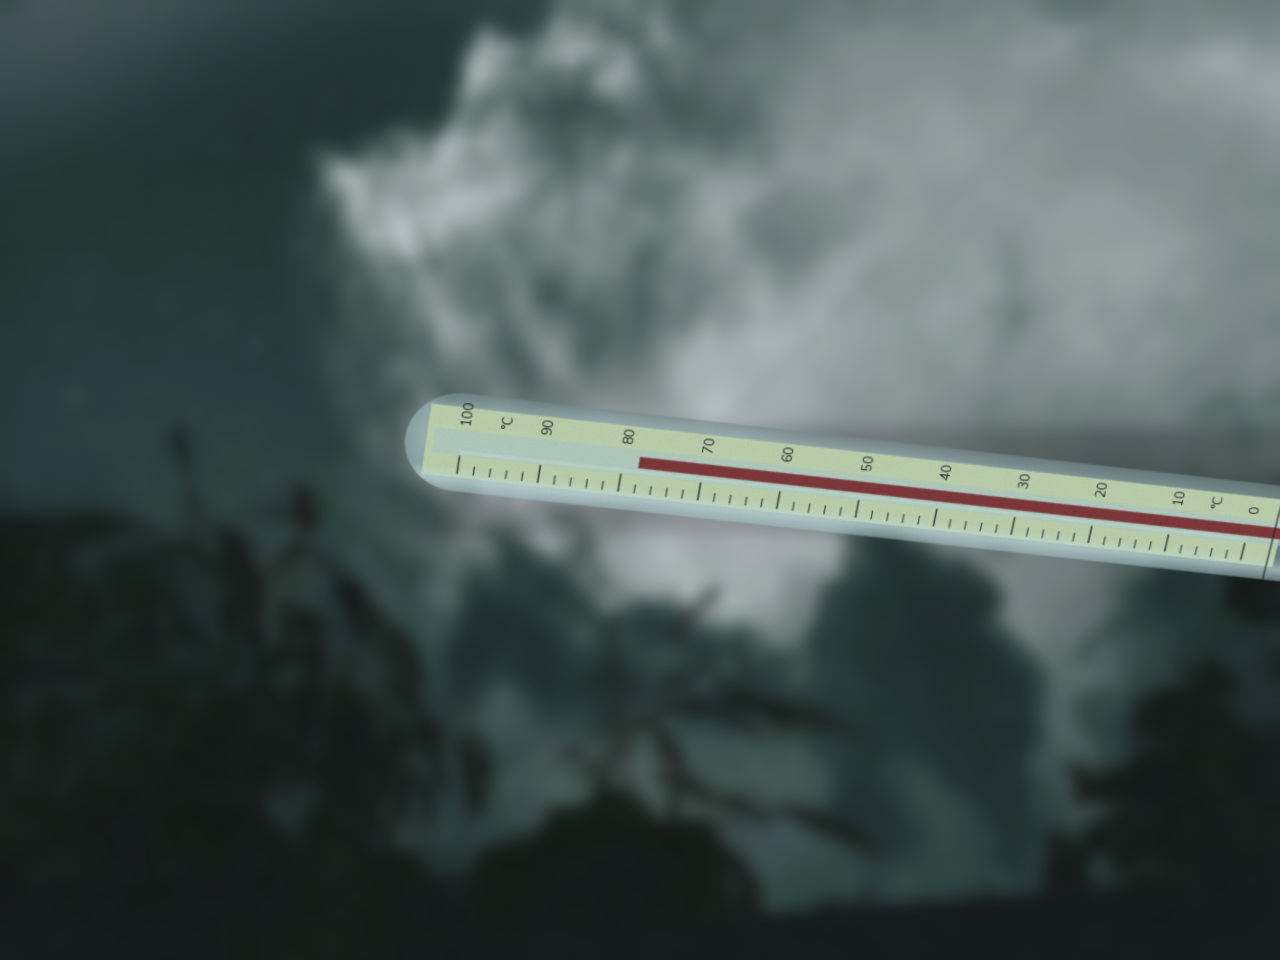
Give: 78 °C
